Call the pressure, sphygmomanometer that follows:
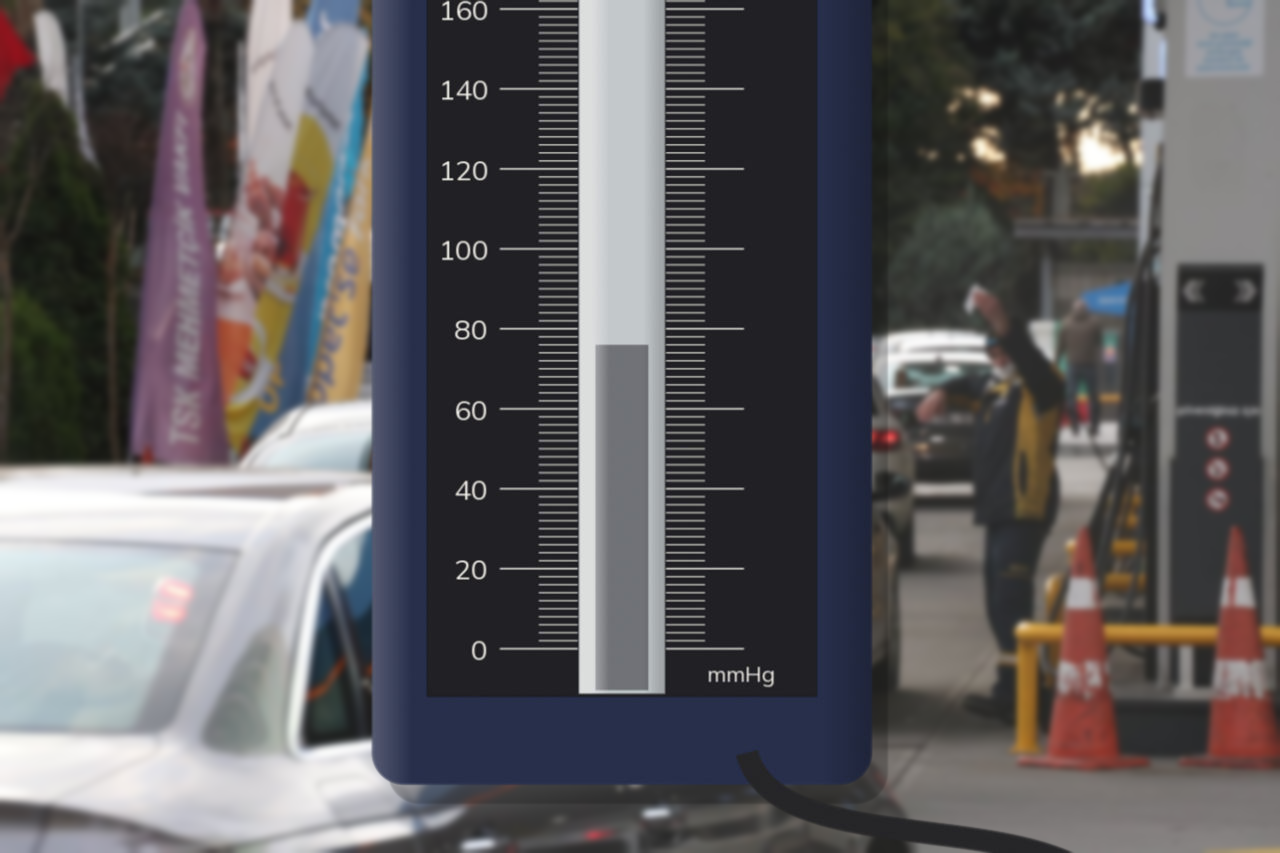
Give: 76 mmHg
